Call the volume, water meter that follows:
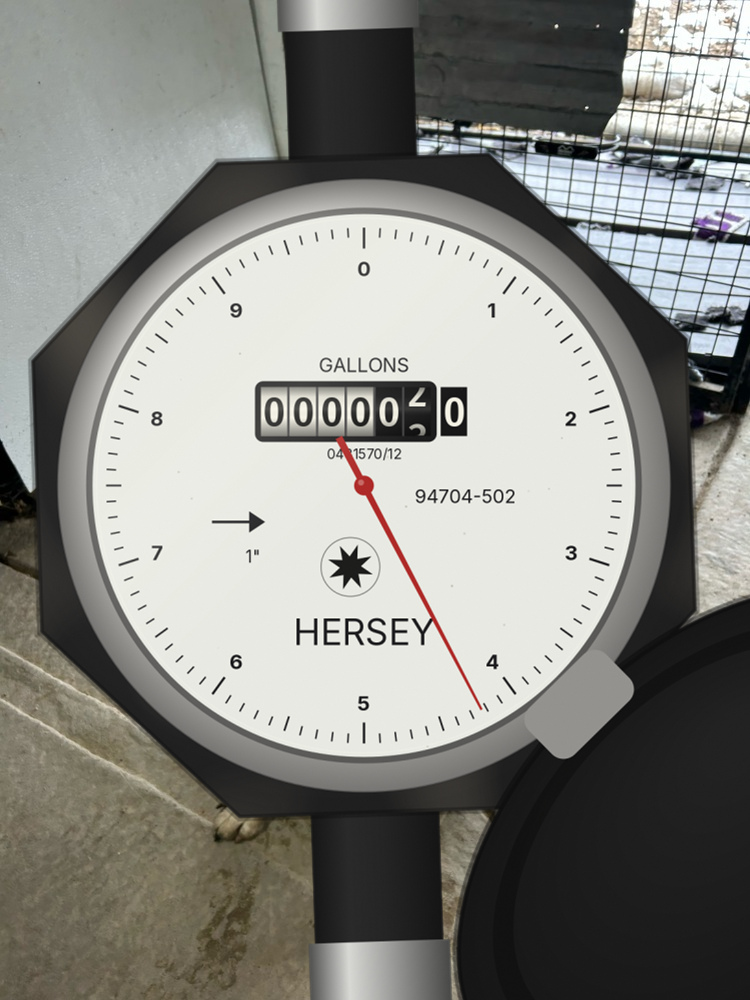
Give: 24.2 gal
